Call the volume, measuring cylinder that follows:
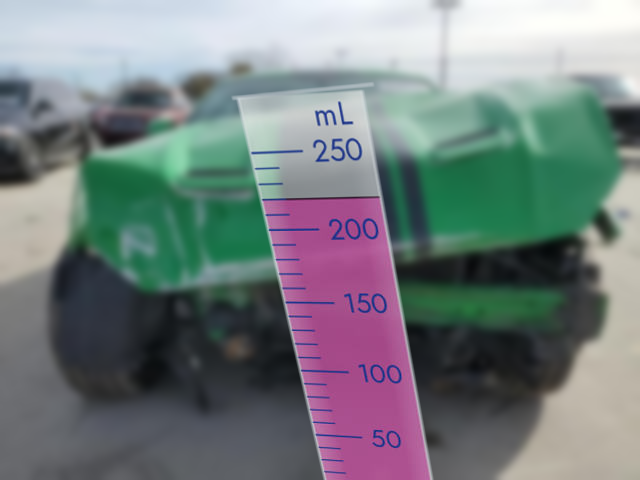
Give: 220 mL
